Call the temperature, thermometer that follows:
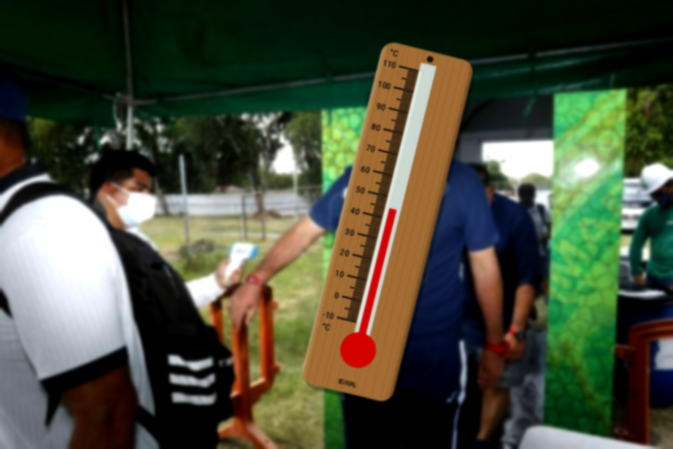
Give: 45 °C
